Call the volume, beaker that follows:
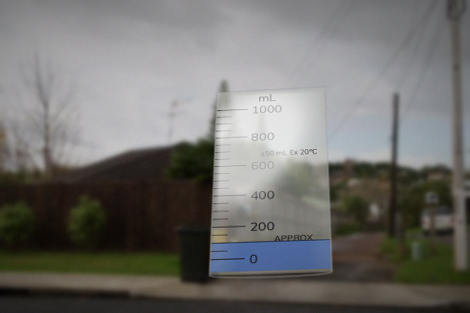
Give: 100 mL
